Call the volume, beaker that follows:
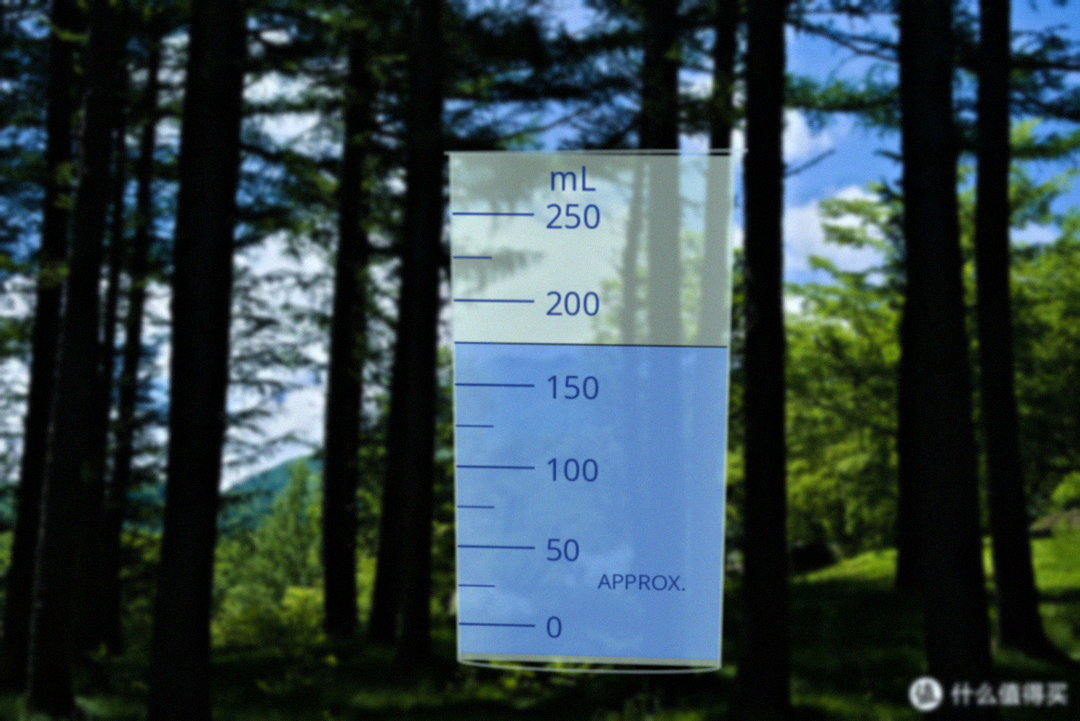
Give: 175 mL
